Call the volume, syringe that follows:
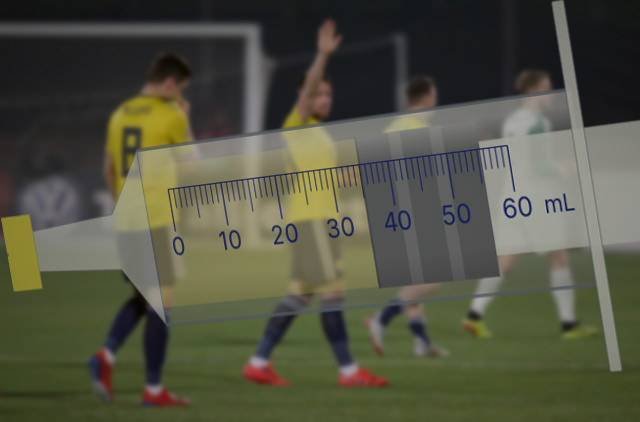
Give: 35 mL
